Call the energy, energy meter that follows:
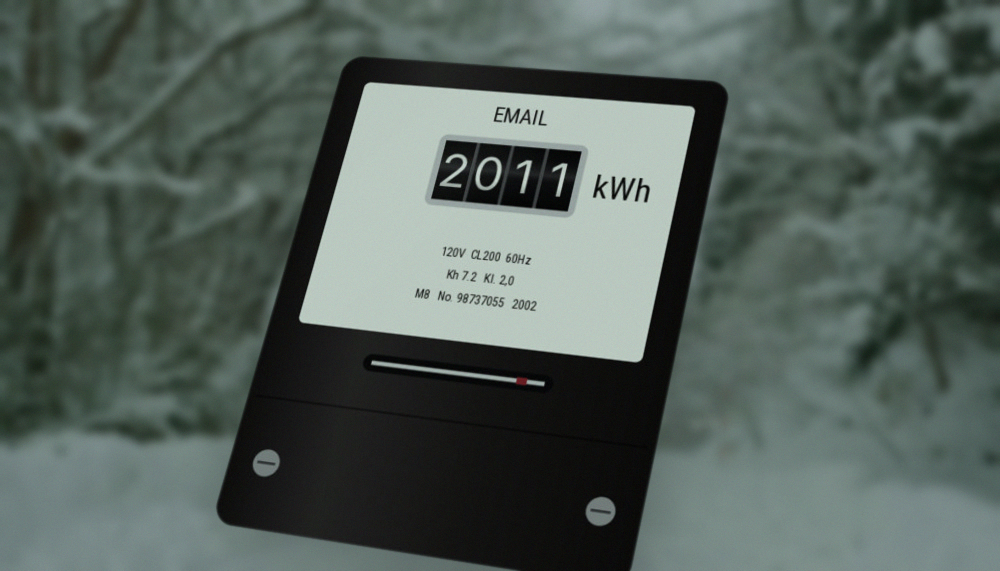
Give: 2011 kWh
